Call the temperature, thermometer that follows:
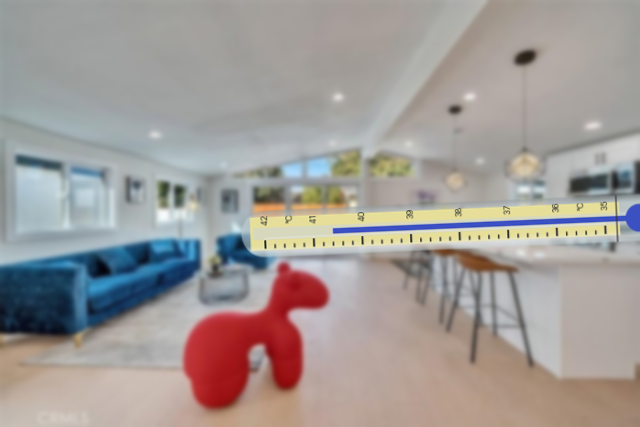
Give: 40.6 °C
